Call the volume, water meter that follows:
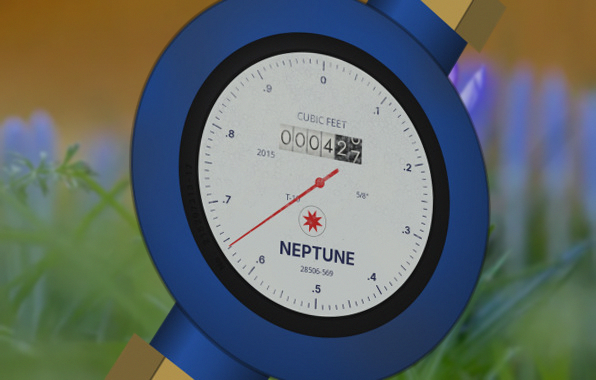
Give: 426.64 ft³
